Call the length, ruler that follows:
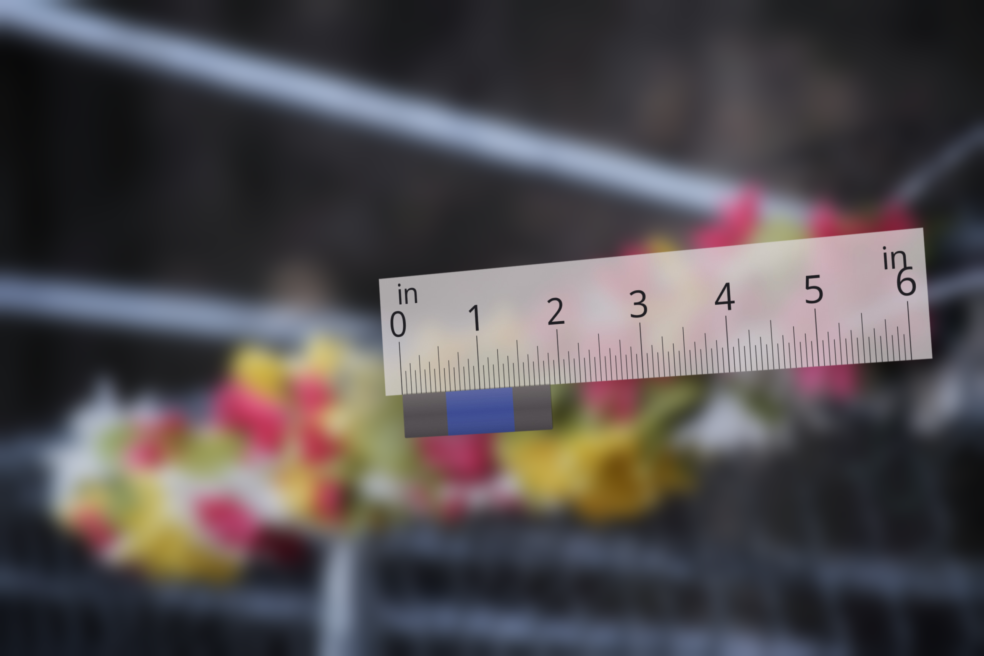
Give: 1.875 in
